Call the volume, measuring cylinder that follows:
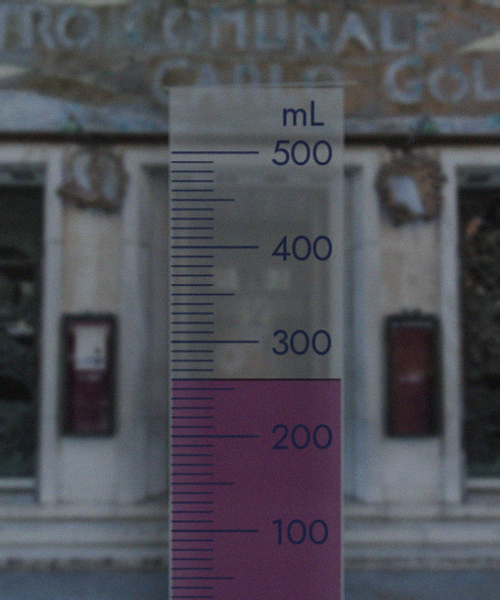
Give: 260 mL
